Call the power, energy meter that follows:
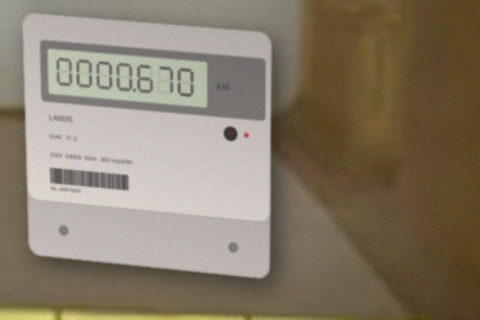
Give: 0.670 kW
